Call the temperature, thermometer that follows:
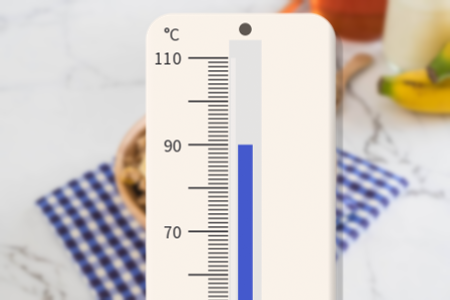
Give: 90 °C
